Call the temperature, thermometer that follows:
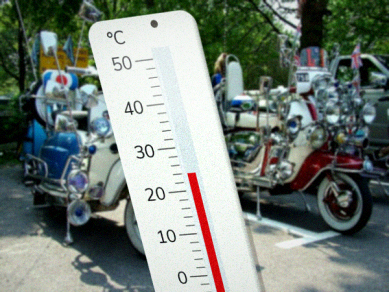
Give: 24 °C
